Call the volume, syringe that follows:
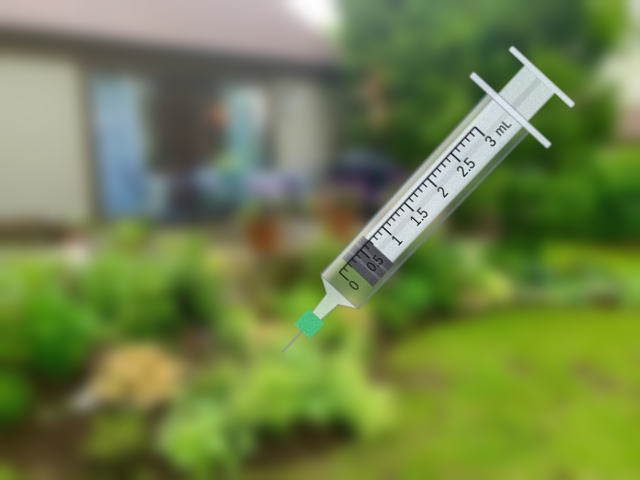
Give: 0.2 mL
